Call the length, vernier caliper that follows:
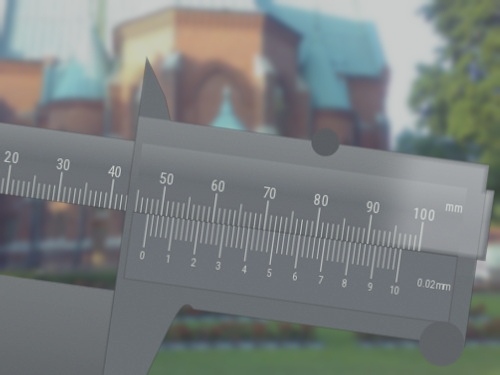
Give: 47.5 mm
